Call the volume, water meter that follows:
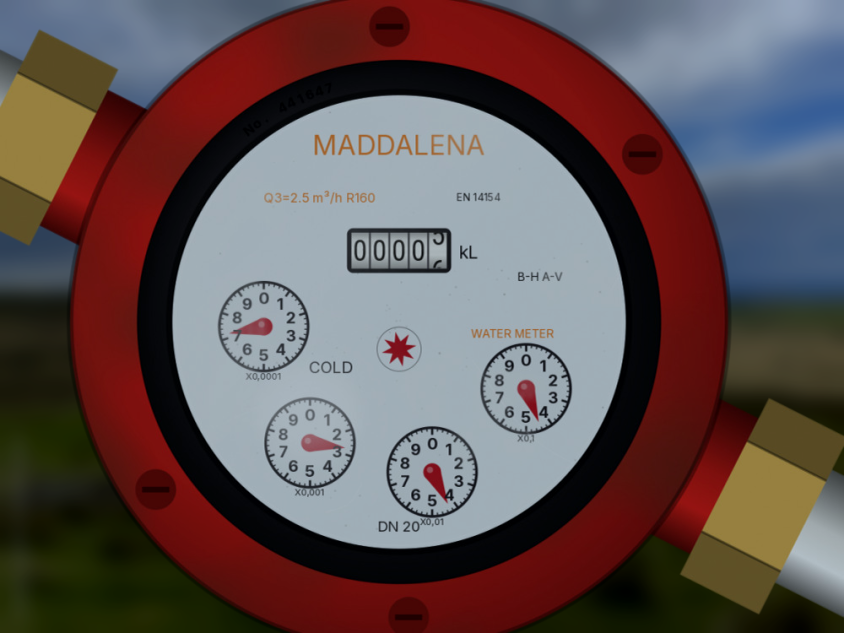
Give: 5.4427 kL
